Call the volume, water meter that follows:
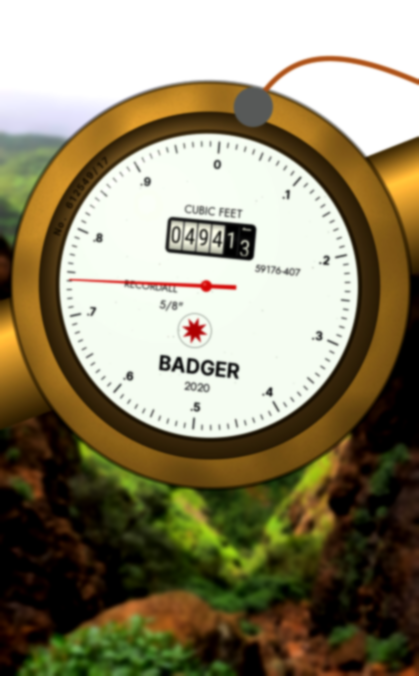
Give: 49412.74 ft³
